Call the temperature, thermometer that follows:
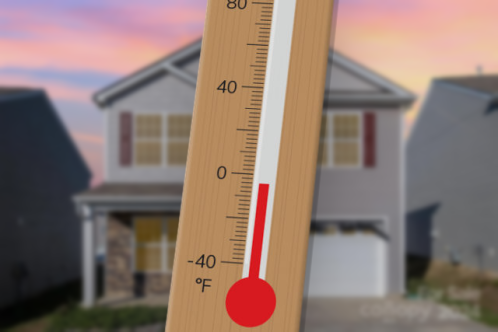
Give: -4 °F
